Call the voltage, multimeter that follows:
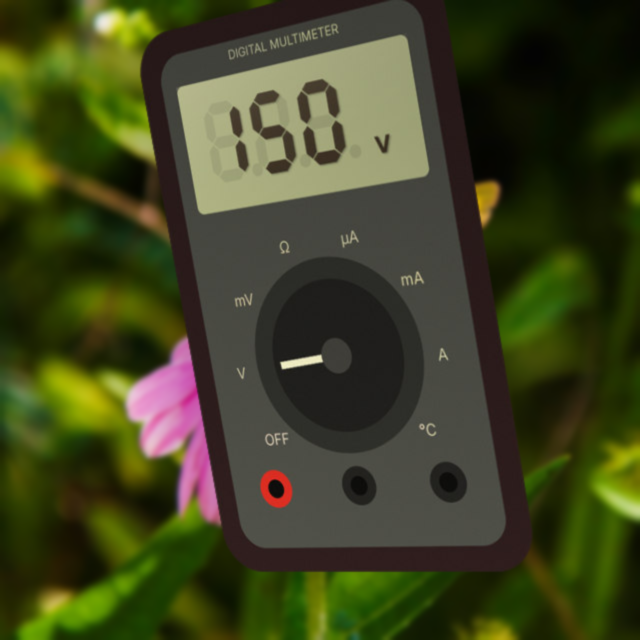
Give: 150 V
